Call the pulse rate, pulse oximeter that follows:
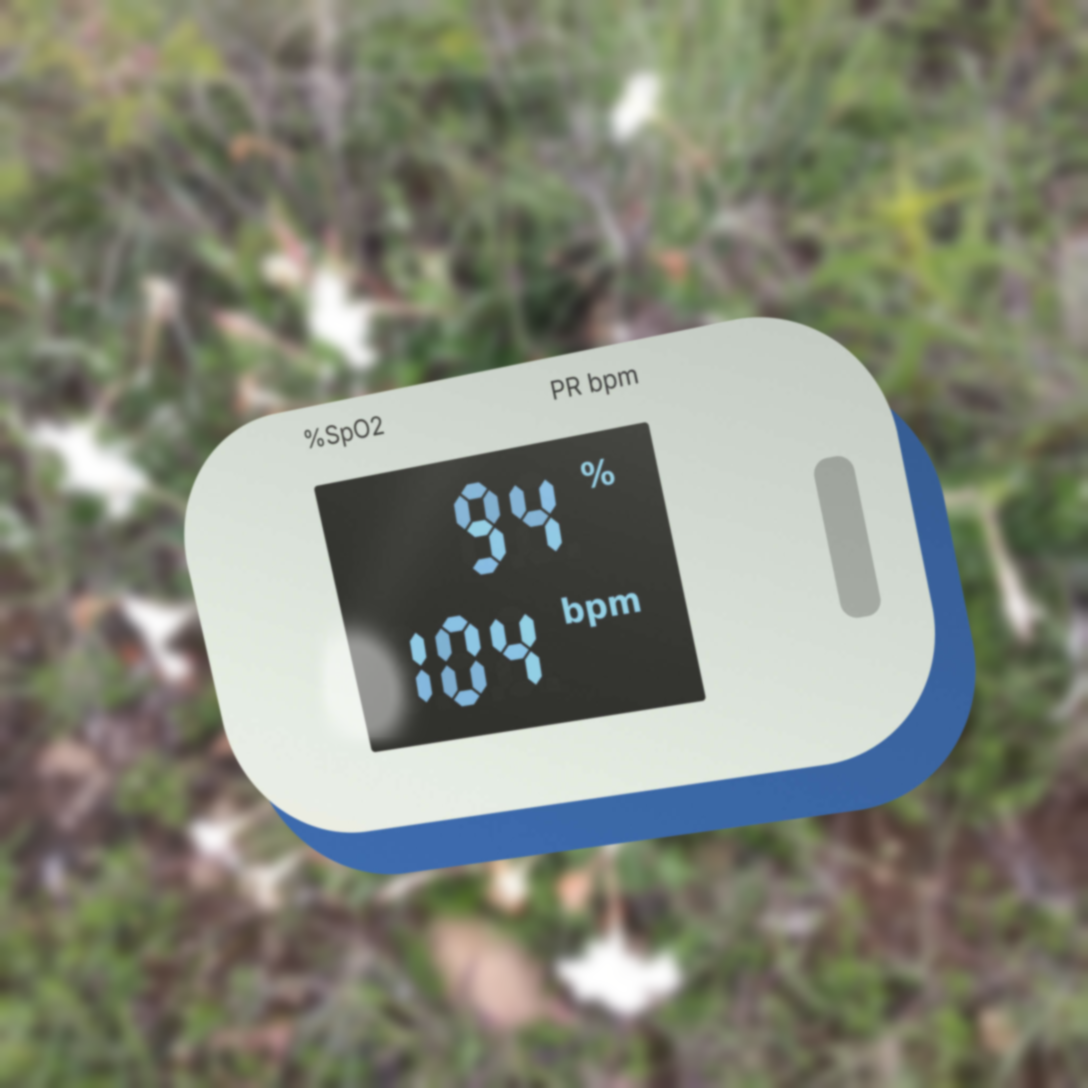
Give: 104 bpm
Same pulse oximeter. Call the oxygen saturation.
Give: 94 %
